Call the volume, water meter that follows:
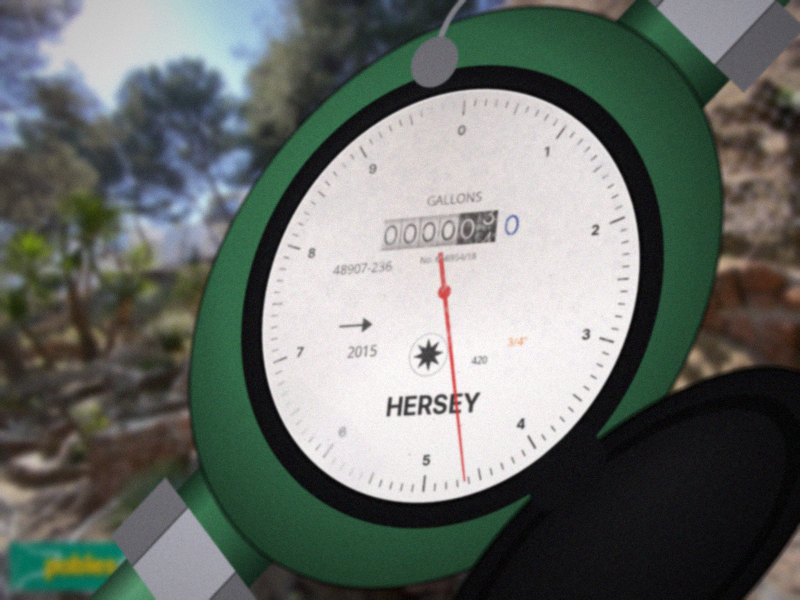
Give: 34.6 gal
